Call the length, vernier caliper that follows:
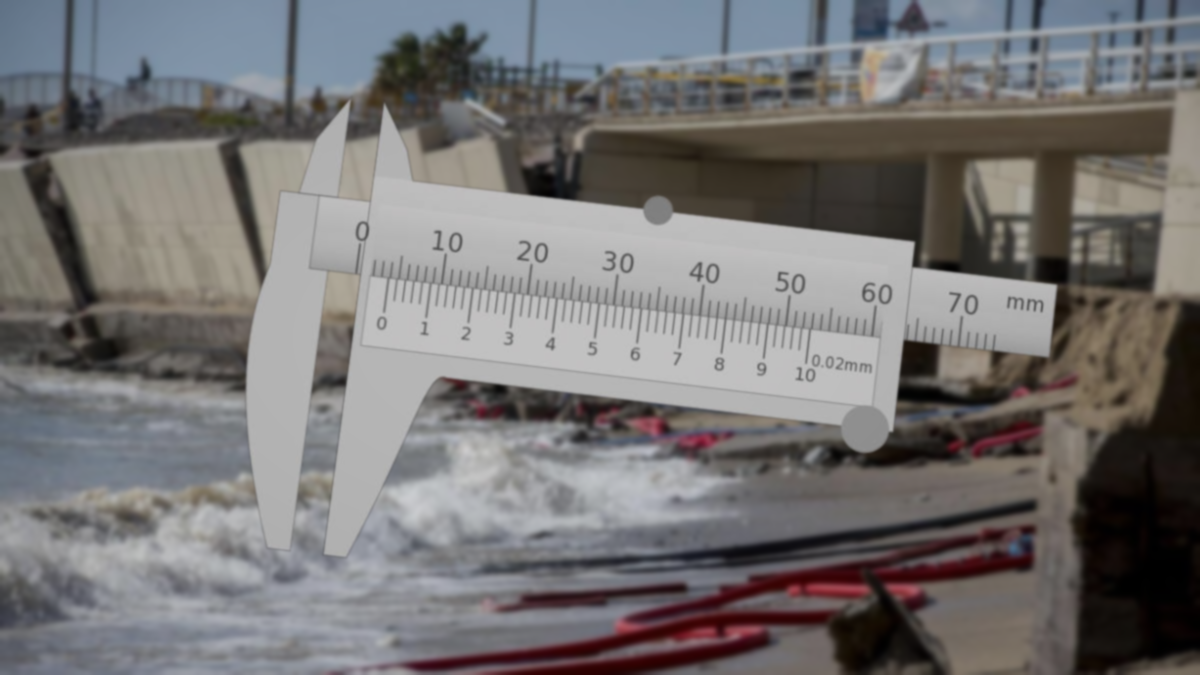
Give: 3.8 mm
